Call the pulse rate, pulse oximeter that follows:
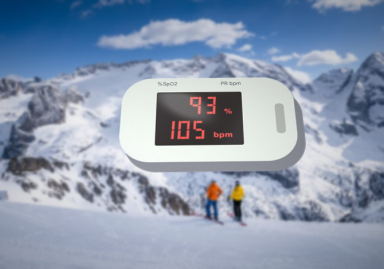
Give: 105 bpm
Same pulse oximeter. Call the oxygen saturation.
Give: 93 %
